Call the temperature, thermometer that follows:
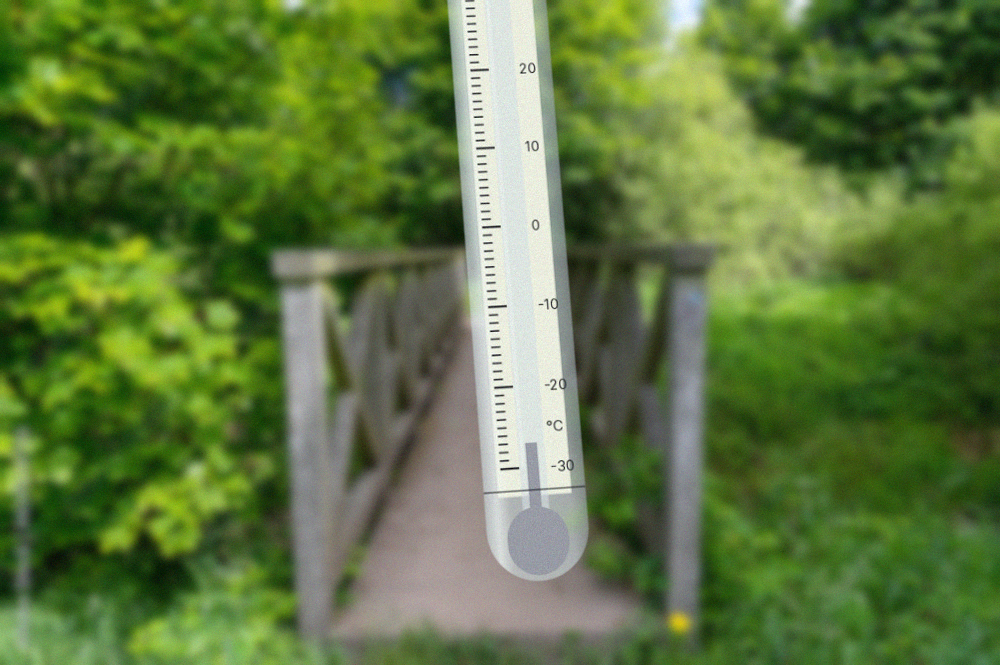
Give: -27 °C
